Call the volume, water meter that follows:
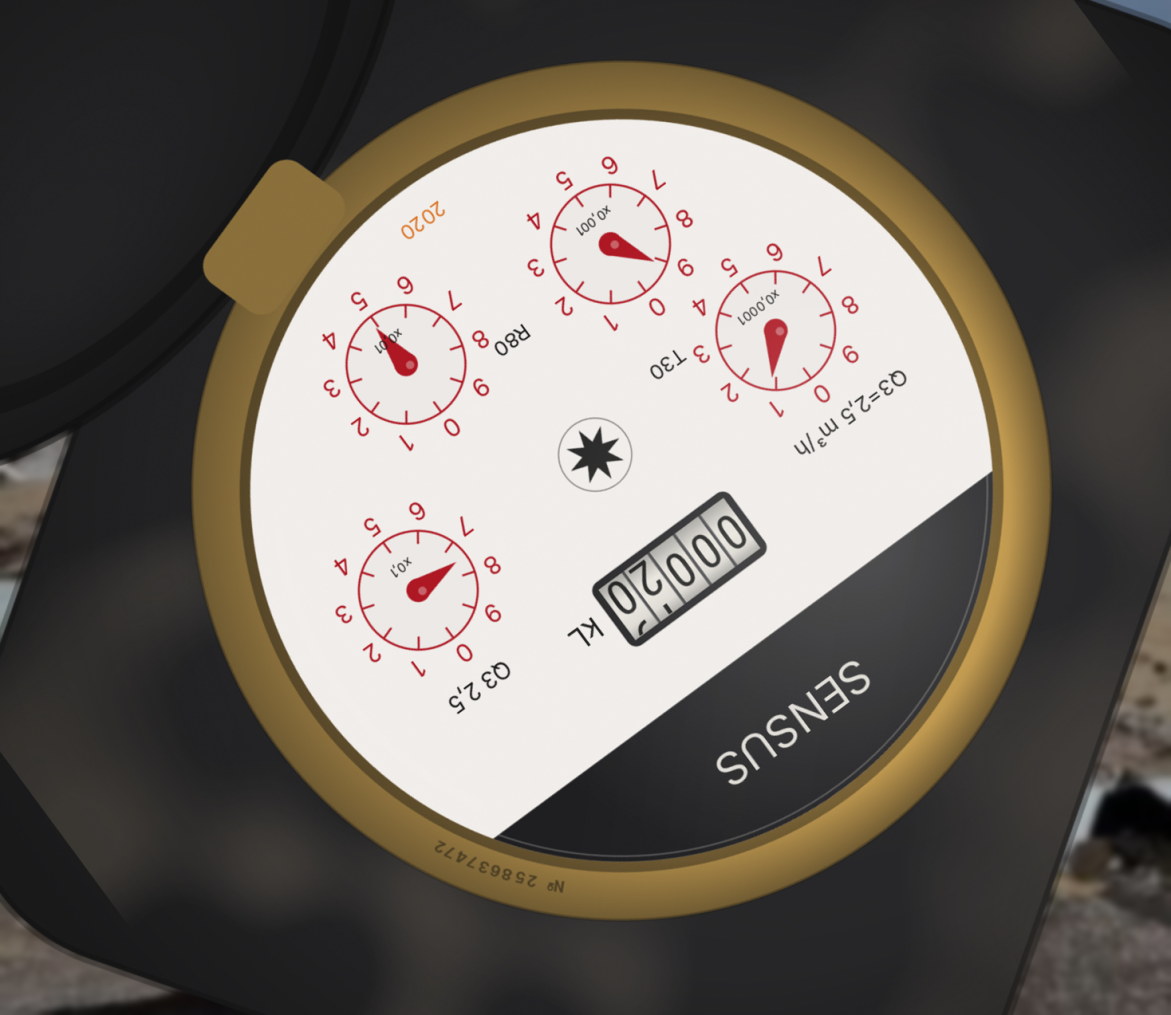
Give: 19.7491 kL
